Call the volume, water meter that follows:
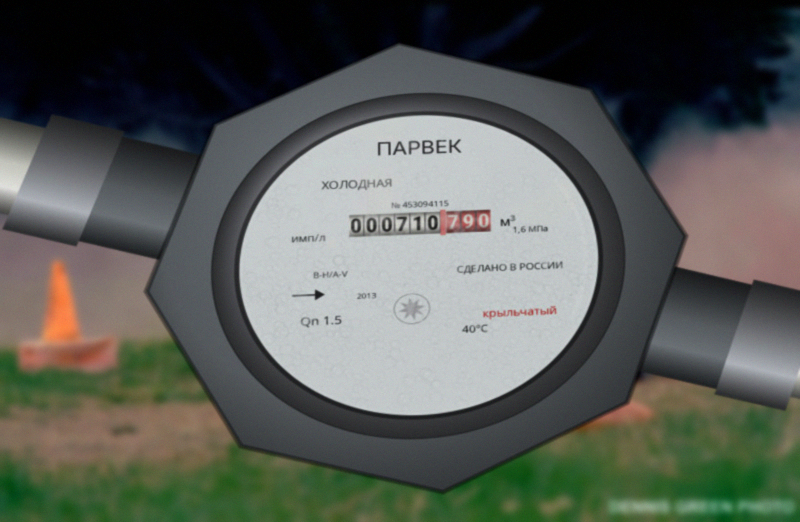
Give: 710.790 m³
